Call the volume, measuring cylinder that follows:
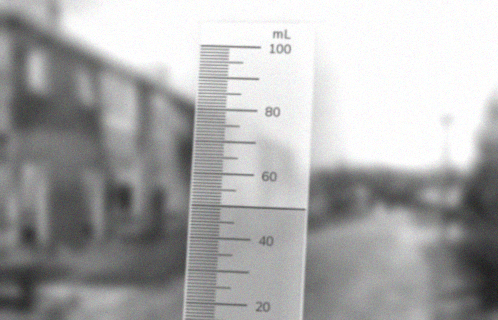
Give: 50 mL
